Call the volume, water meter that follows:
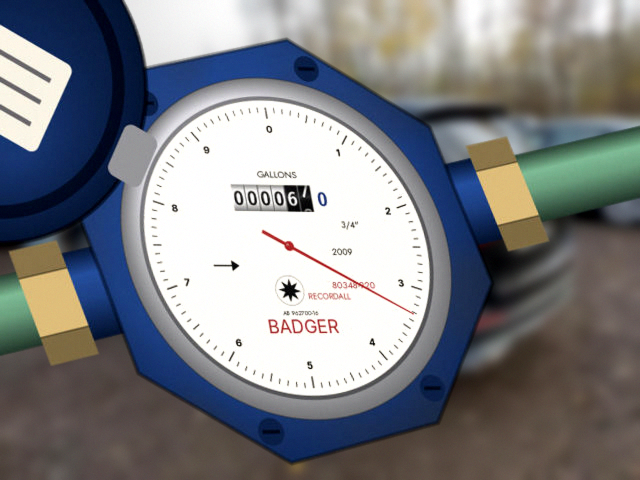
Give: 673.3 gal
